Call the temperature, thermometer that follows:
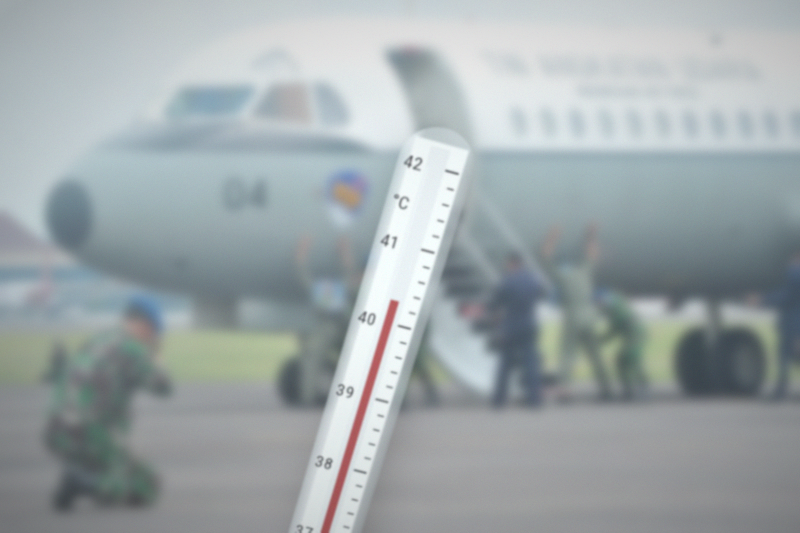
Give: 40.3 °C
